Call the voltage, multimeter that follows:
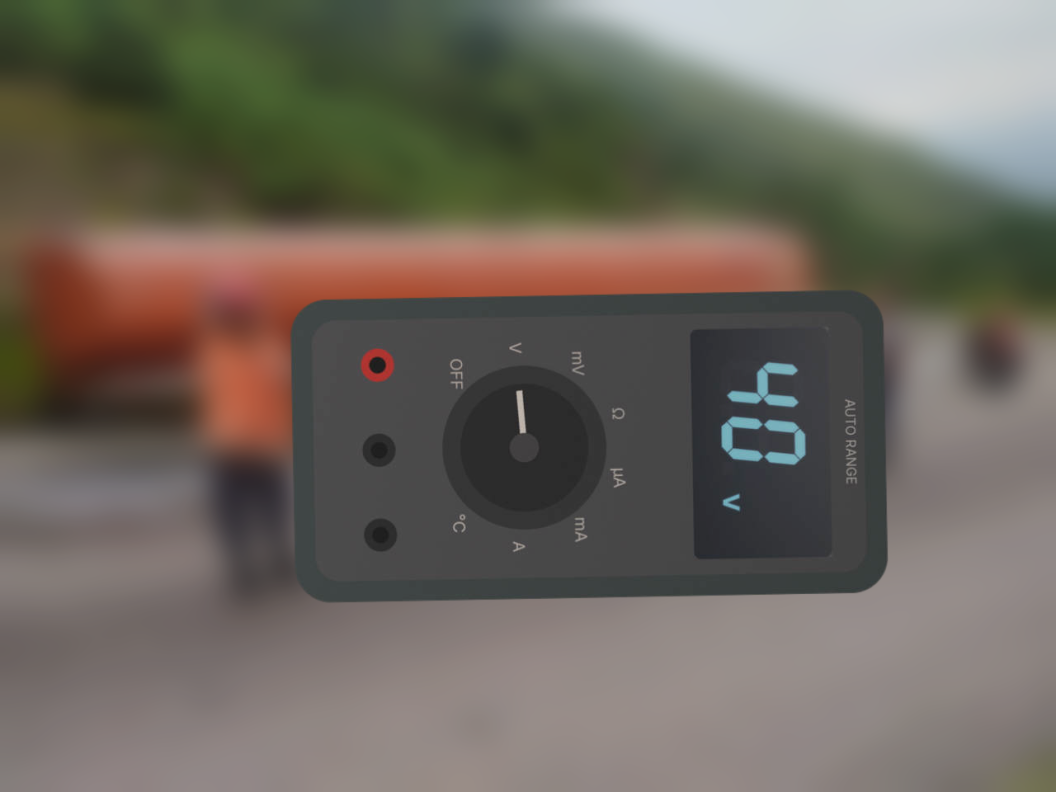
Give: 40 V
